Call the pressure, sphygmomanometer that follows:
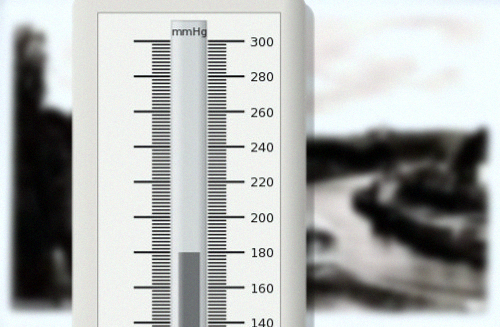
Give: 180 mmHg
